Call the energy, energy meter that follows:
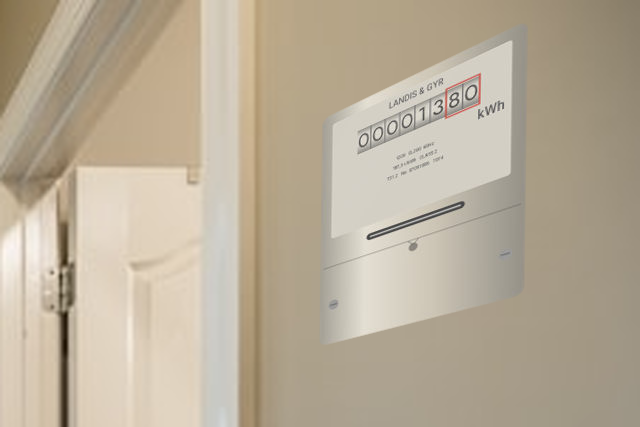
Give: 13.80 kWh
